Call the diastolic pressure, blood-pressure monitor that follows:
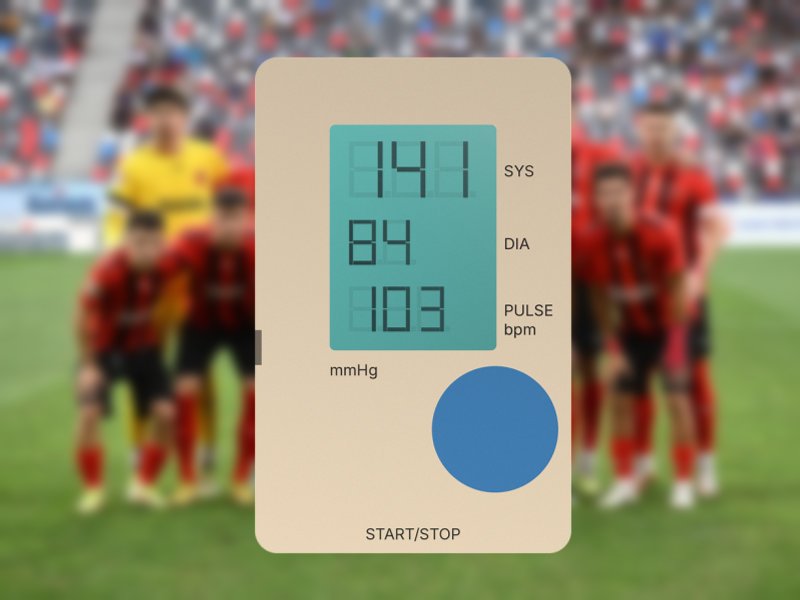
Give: 84 mmHg
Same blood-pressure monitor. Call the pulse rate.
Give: 103 bpm
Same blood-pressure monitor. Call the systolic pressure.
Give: 141 mmHg
